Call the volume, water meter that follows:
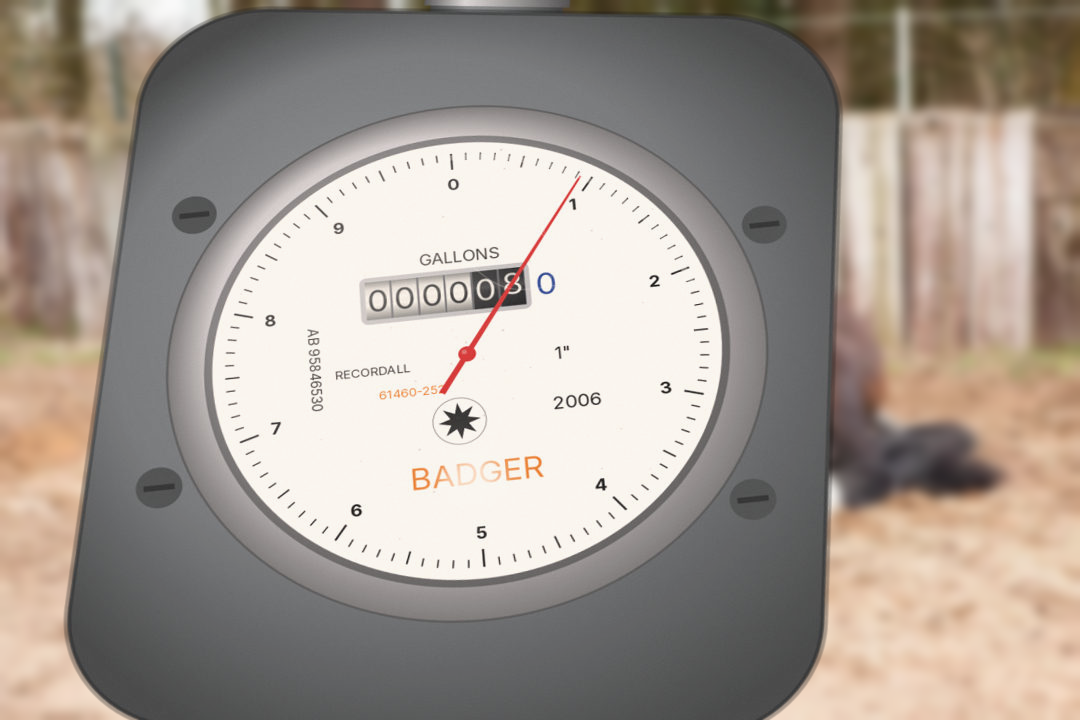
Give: 80.9 gal
